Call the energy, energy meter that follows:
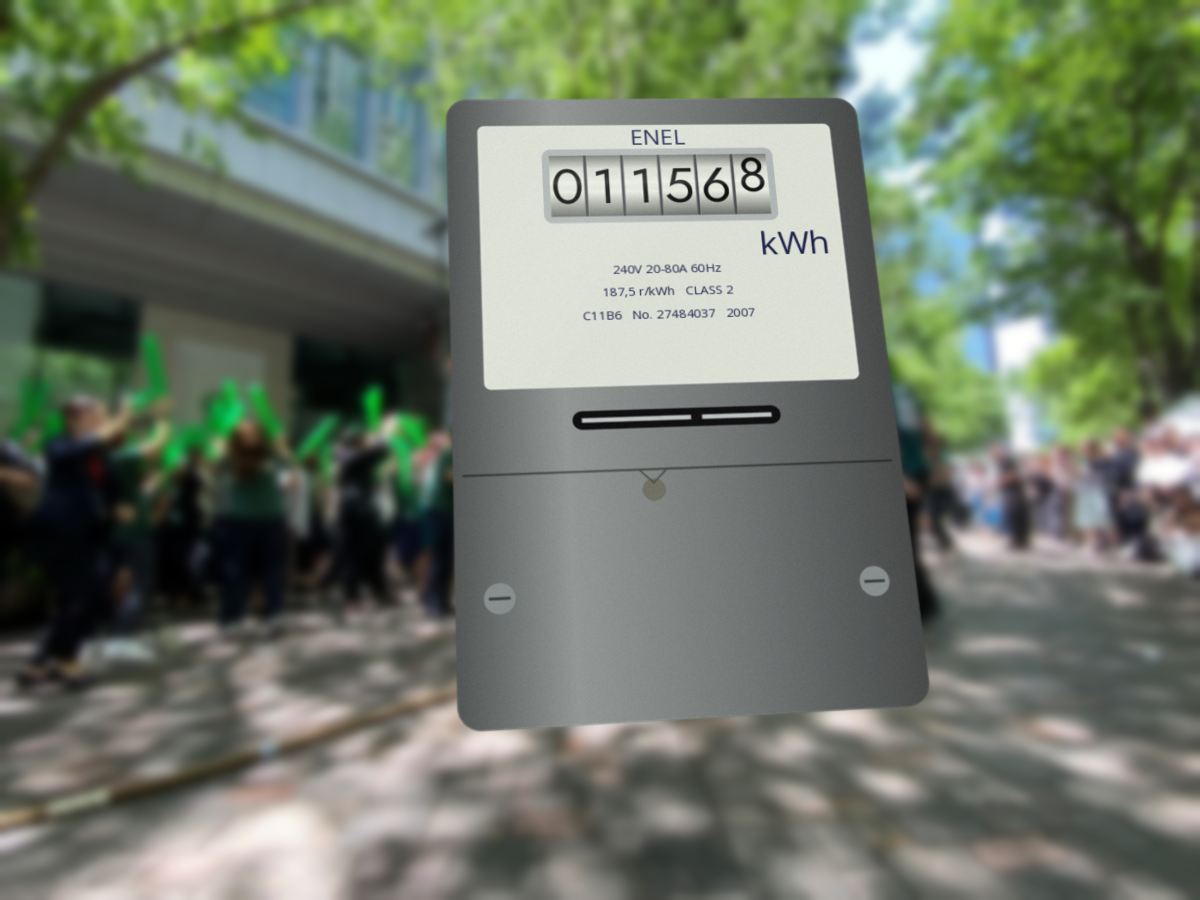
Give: 11568 kWh
